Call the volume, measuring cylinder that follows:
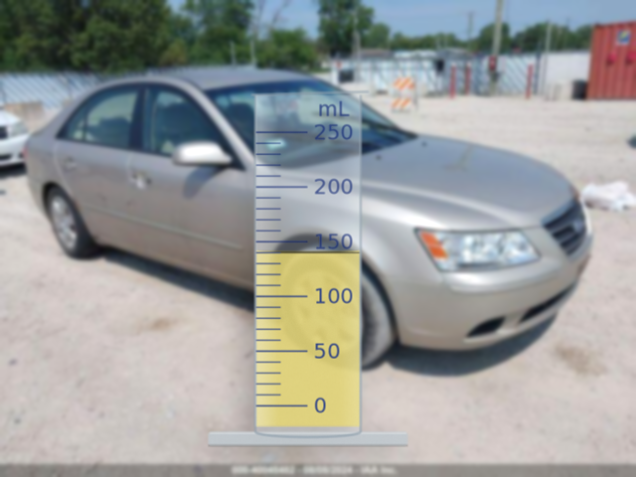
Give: 140 mL
